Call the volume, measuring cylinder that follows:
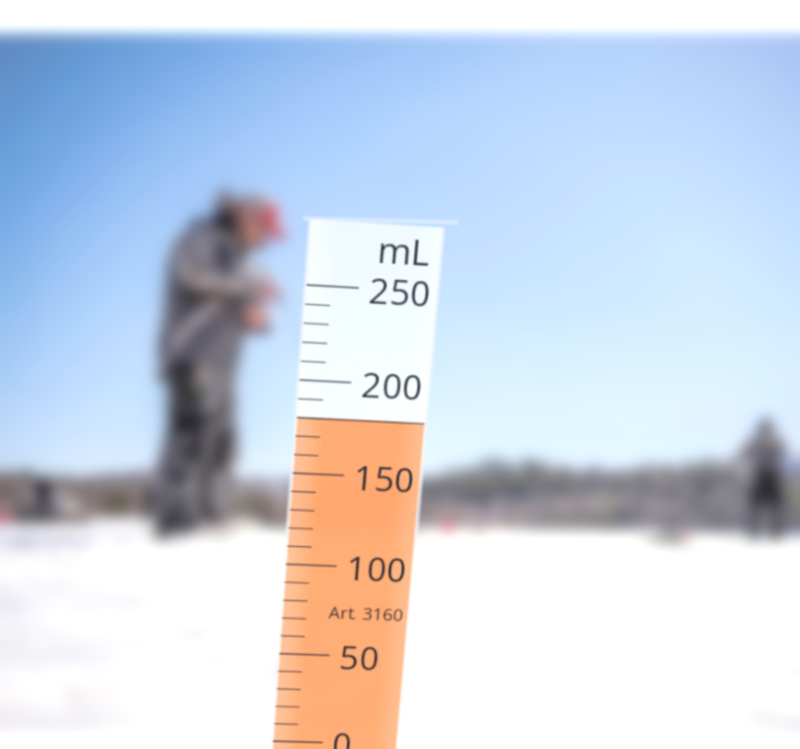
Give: 180 mL
